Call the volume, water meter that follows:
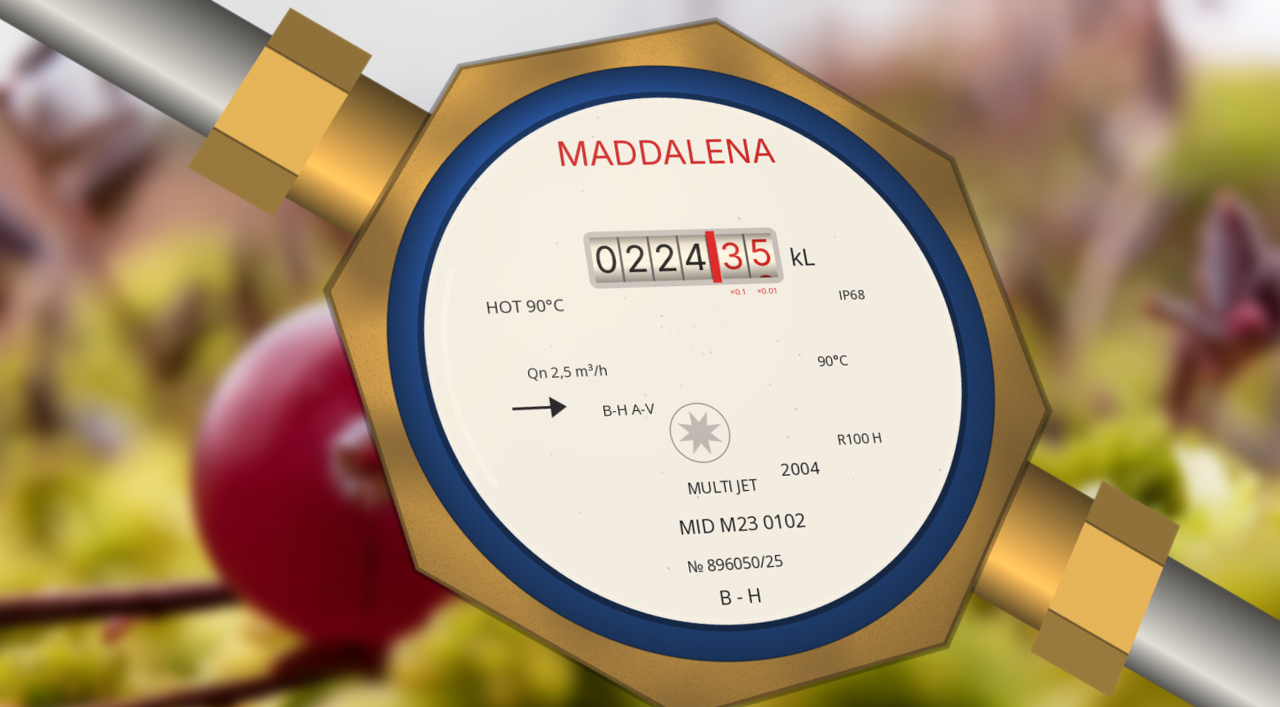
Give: 224.35 kL
